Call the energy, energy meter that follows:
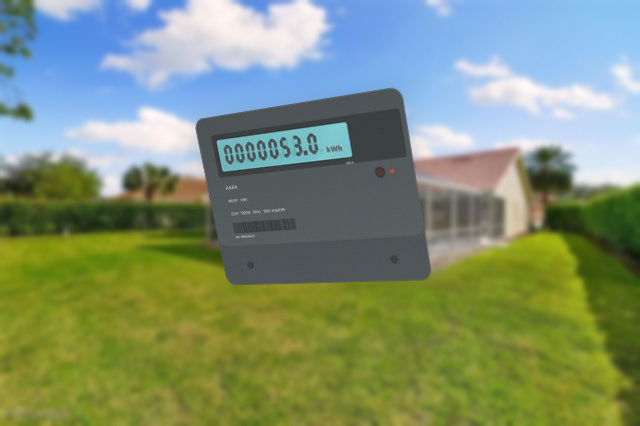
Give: 53.0 kWh
